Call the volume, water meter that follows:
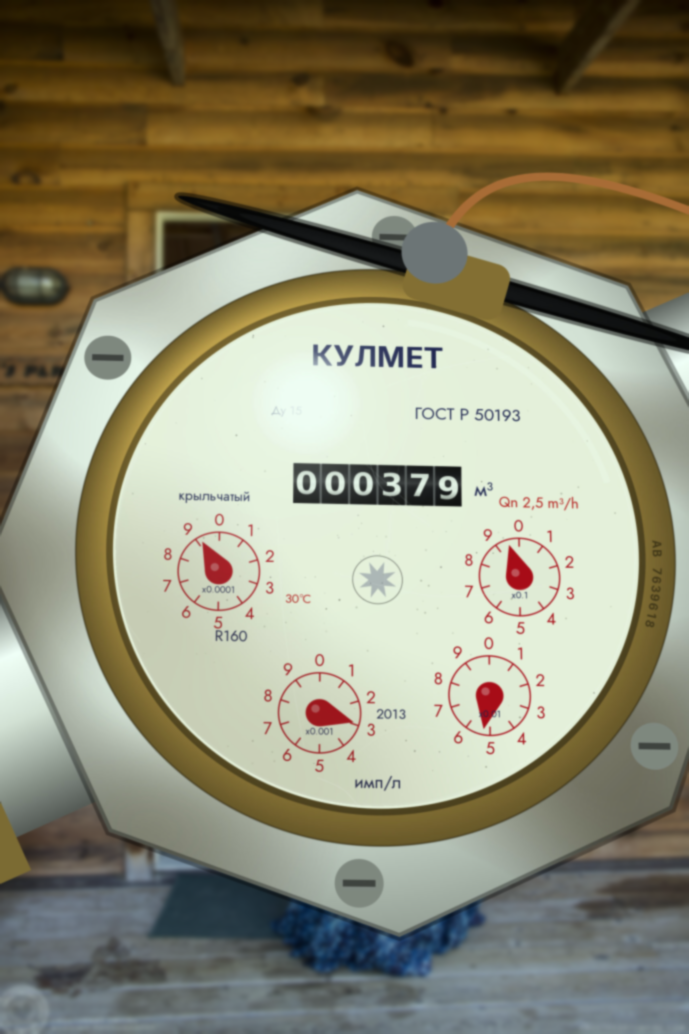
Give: 378.9529 m³
